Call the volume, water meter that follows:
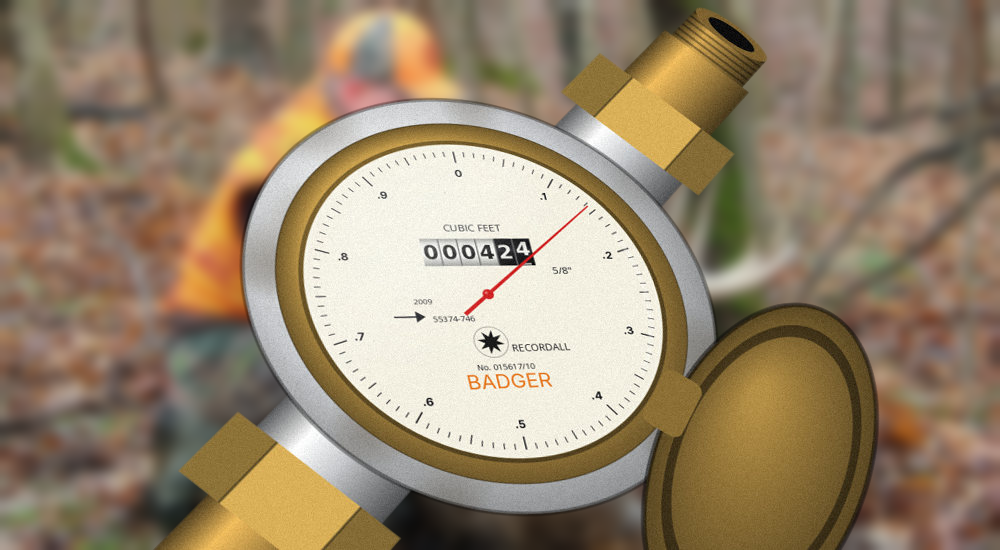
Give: 424.14 ft³
